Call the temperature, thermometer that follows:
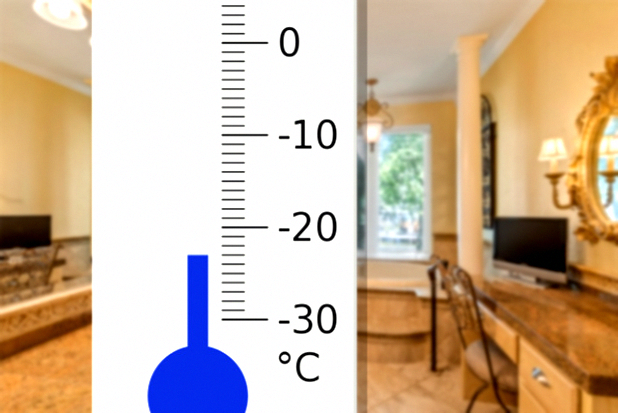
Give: -23 °C
